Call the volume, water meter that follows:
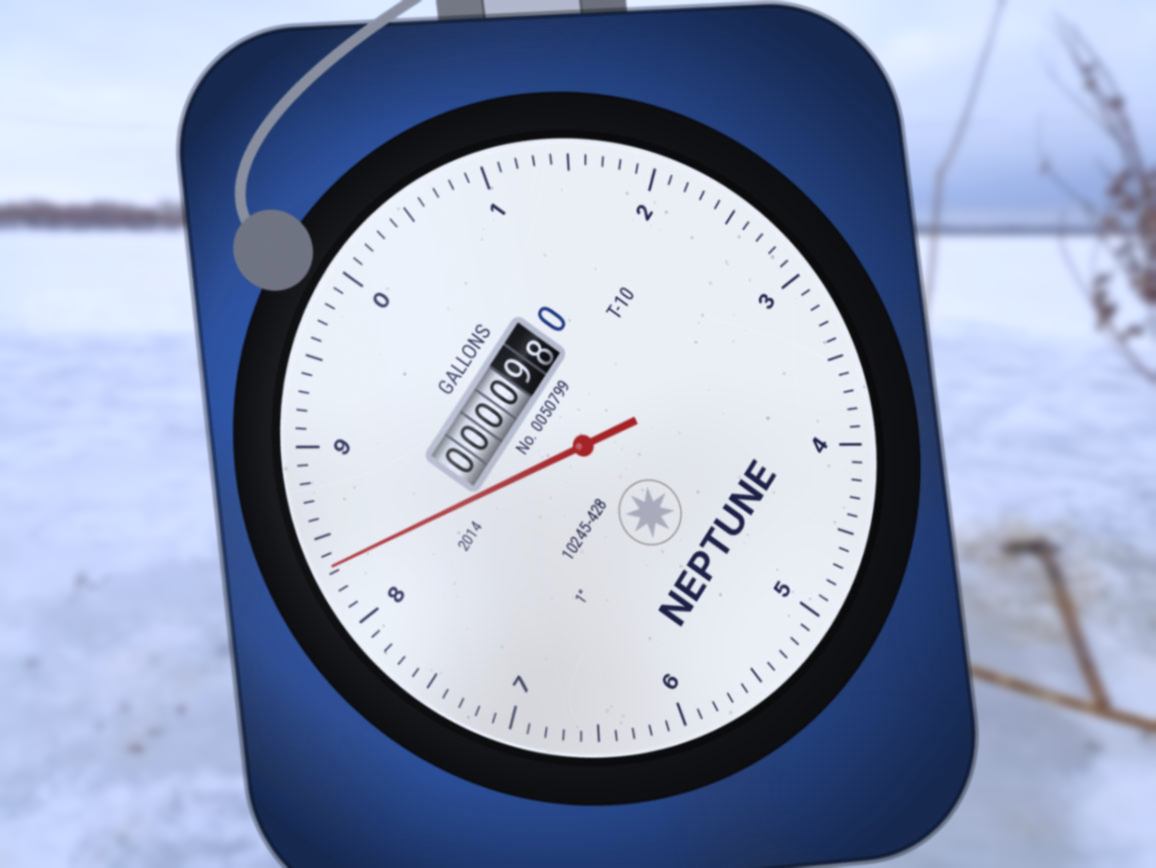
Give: 978.3 gal
